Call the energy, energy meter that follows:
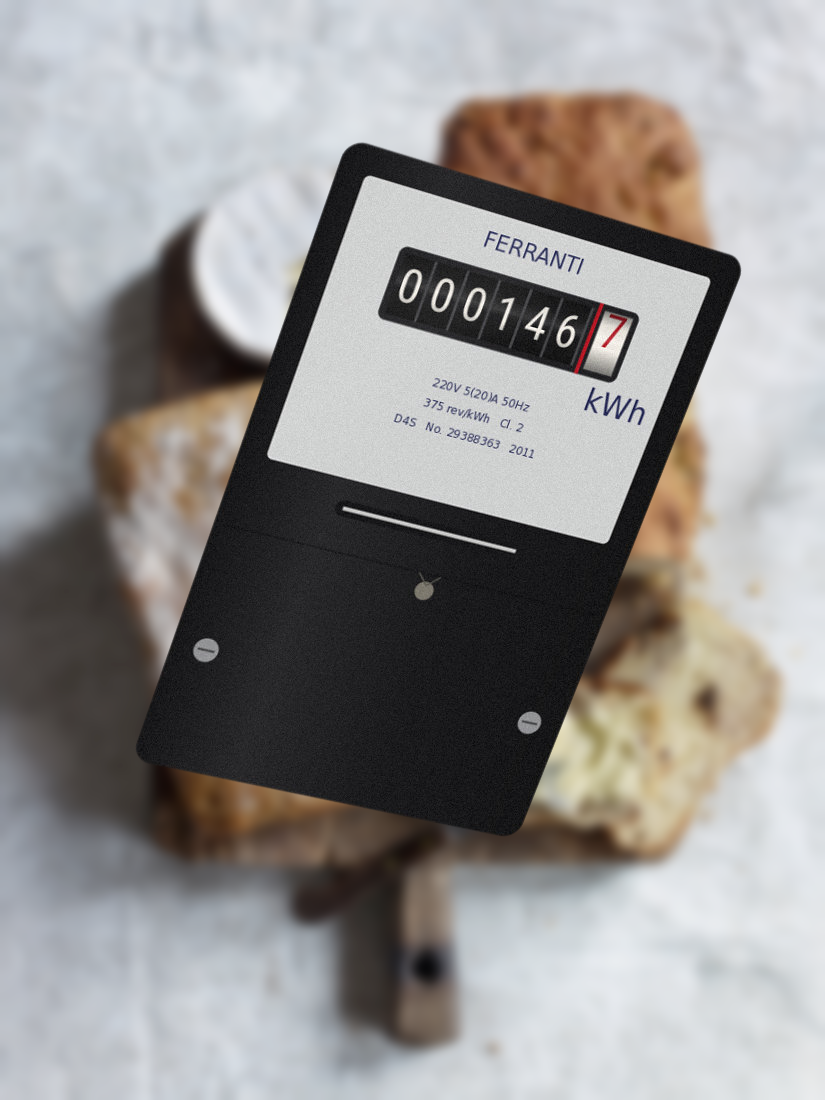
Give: 146.7 kWh
